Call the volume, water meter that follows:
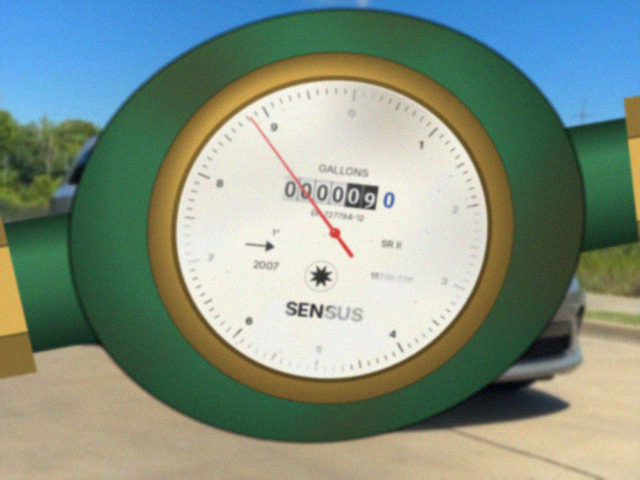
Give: 88.8 gal
